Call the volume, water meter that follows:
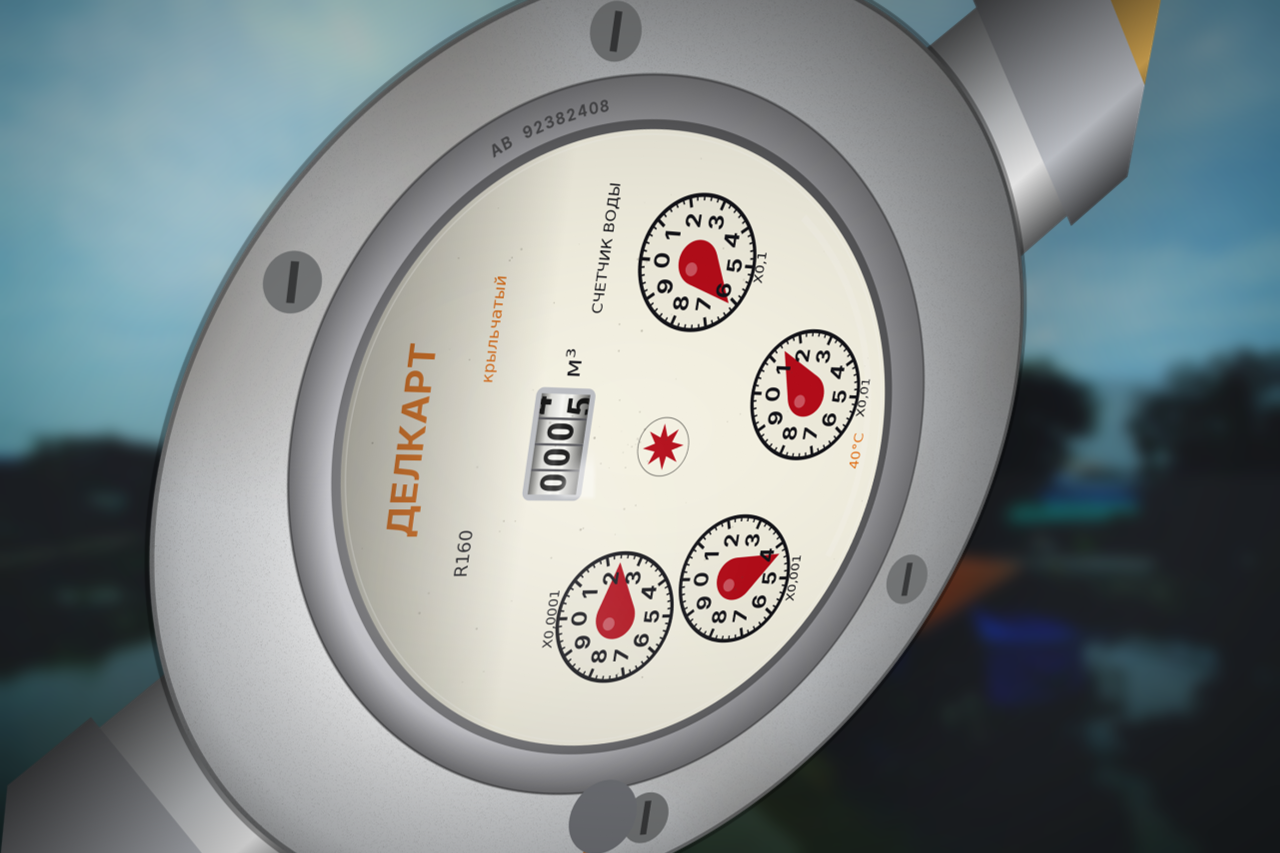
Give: 4.6142 m³
